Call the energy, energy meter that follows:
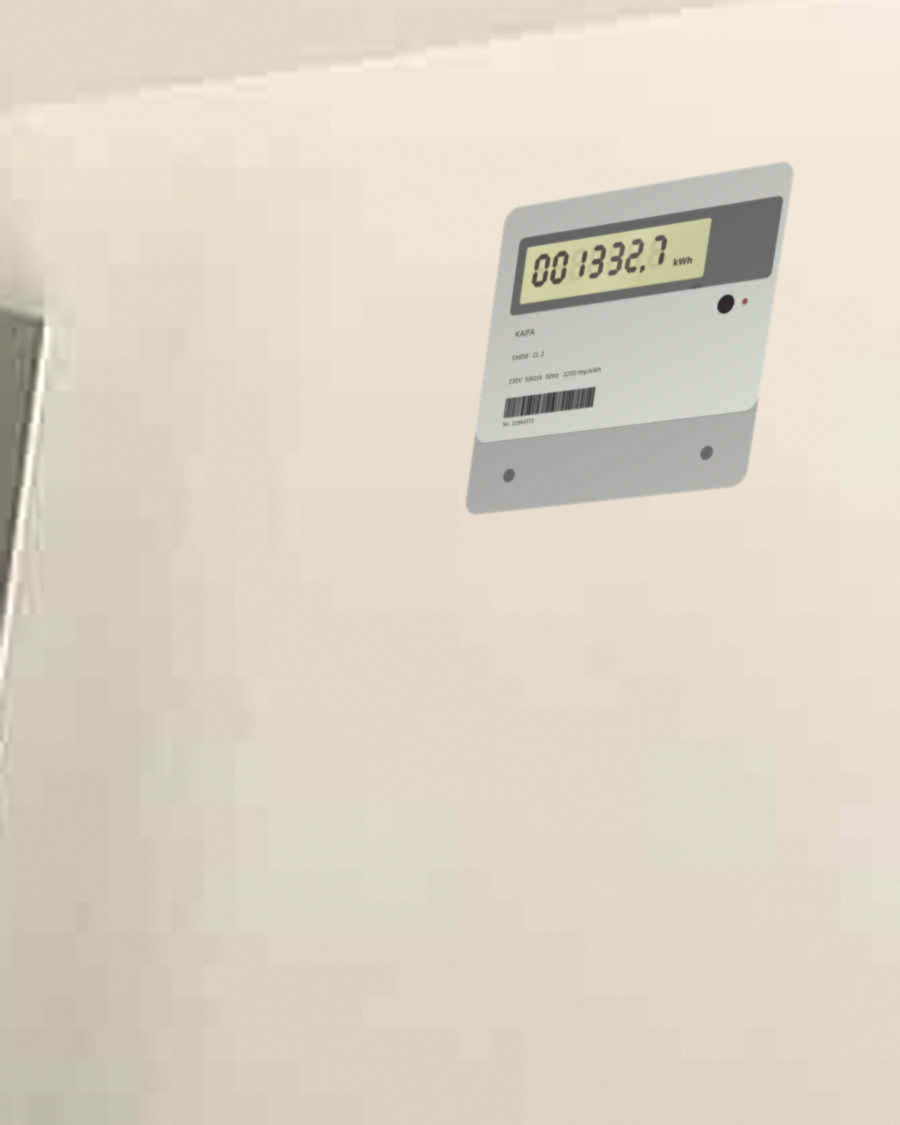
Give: 1332.7 kWh
